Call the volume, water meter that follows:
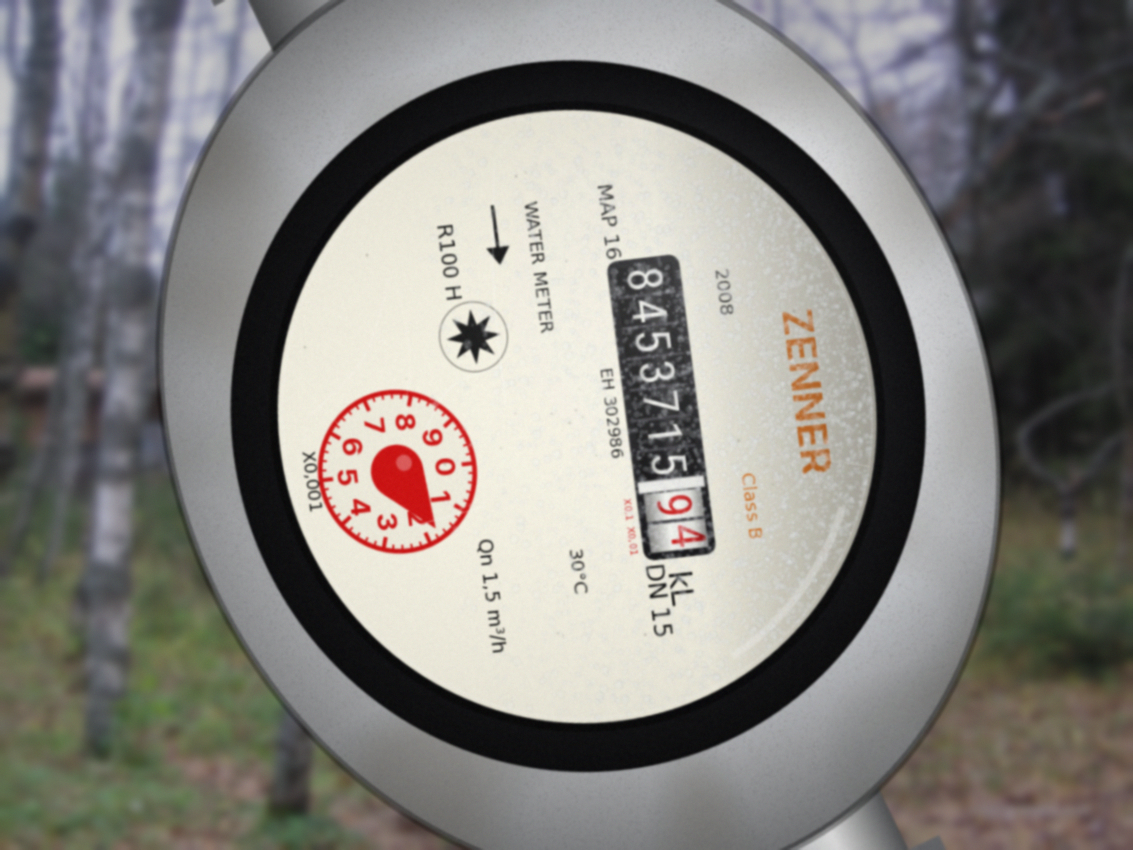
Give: 8453715.941 kL
